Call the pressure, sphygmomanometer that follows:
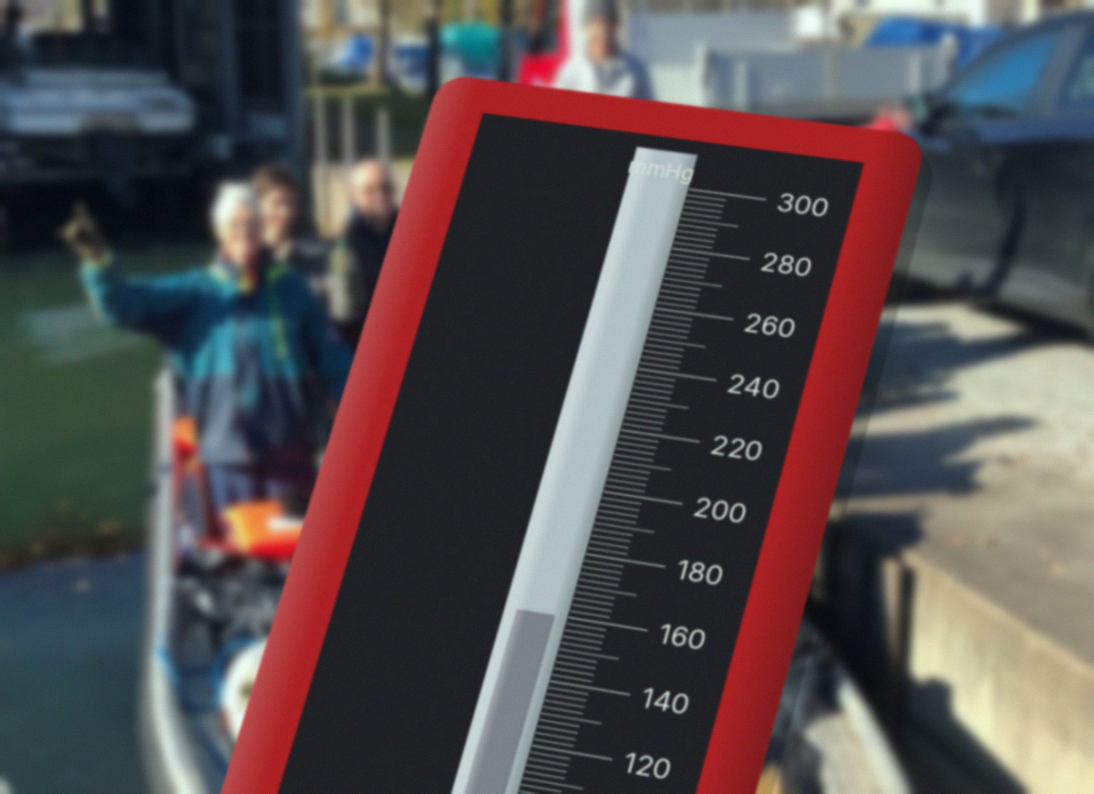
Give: 160 mmHg
